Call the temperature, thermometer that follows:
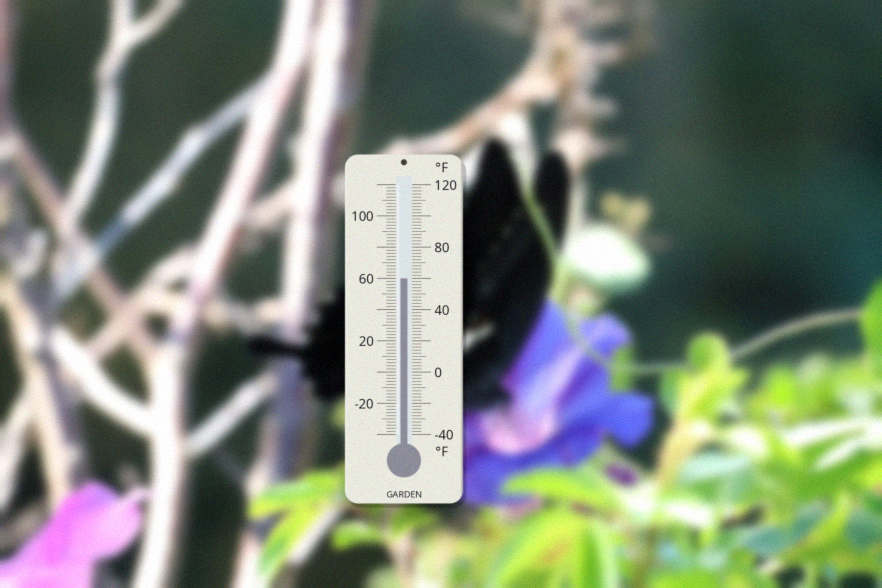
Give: 60 °F
